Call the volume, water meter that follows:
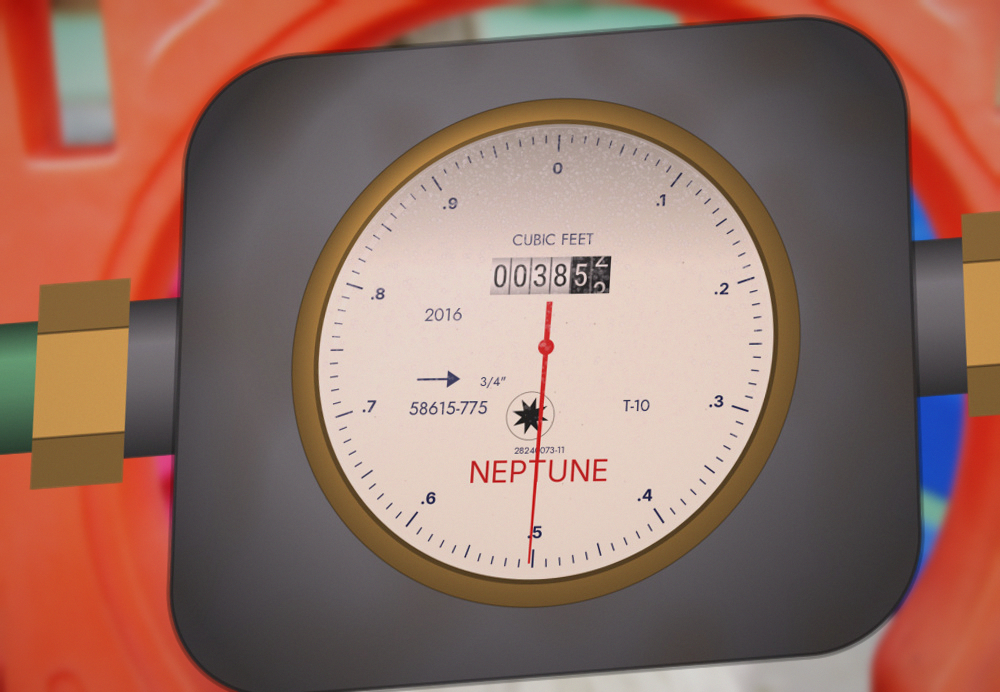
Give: 3852.50 ft³
